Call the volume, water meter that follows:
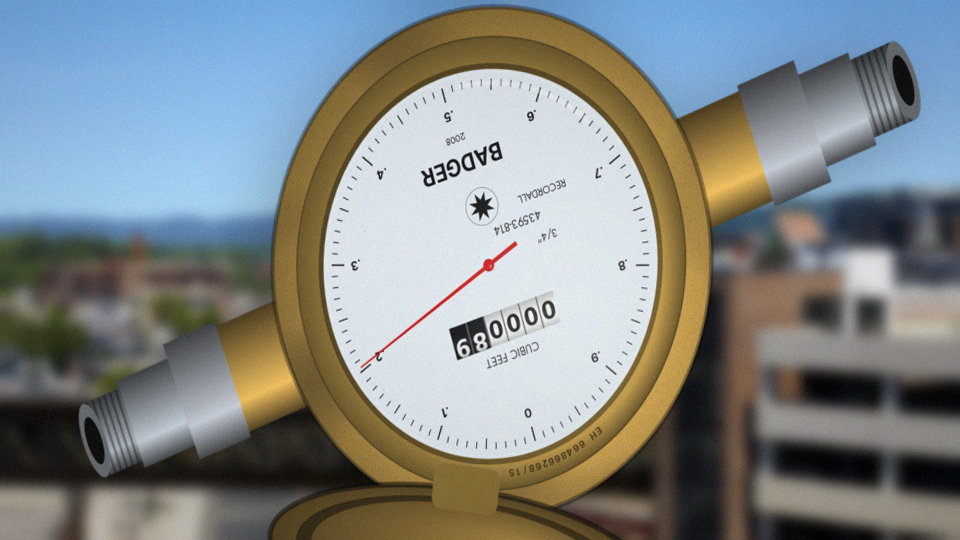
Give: 89.20 ft³
